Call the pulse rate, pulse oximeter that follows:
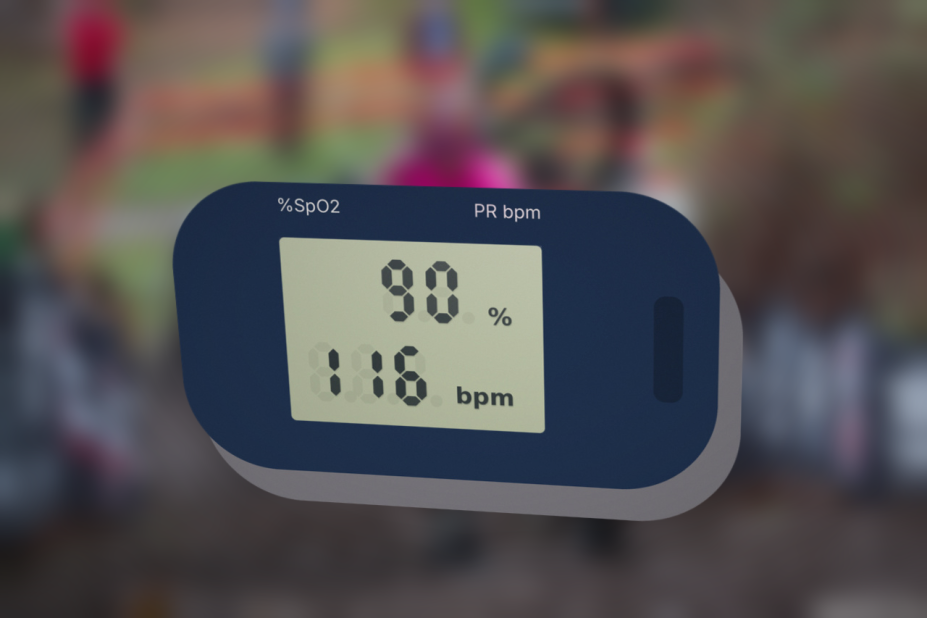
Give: 116 bpm
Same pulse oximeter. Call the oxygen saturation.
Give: 90 %
